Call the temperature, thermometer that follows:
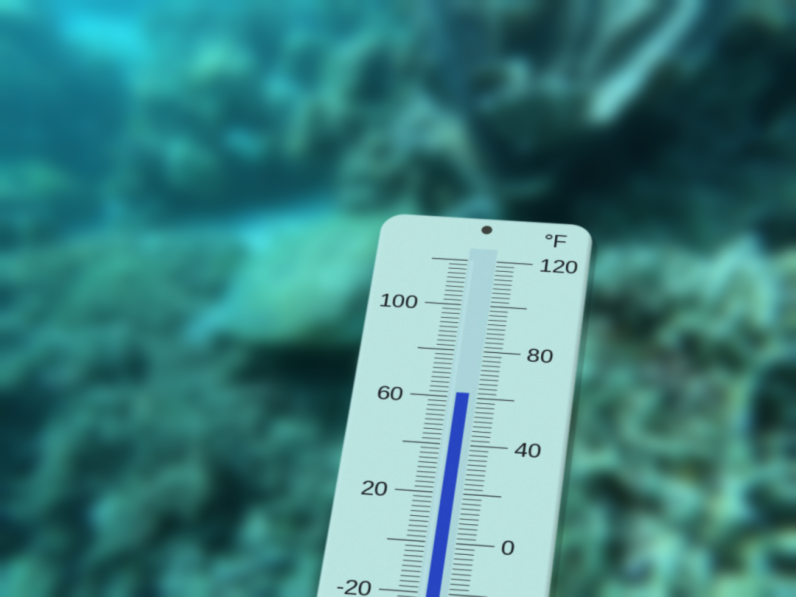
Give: 62 °F
